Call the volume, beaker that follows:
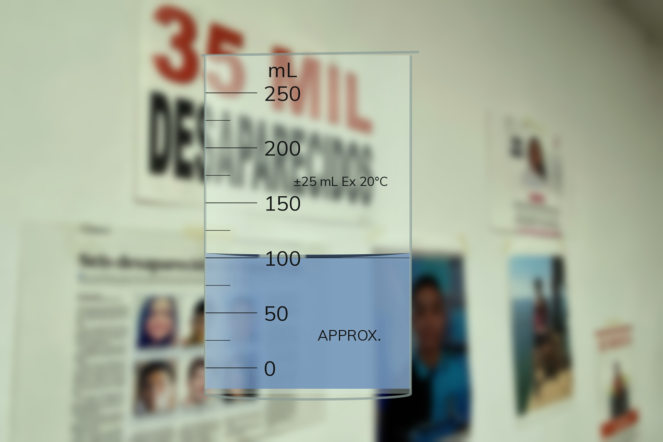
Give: 100 mL
